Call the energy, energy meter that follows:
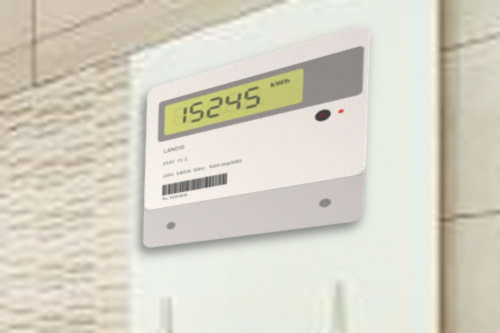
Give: 15245 kWh
